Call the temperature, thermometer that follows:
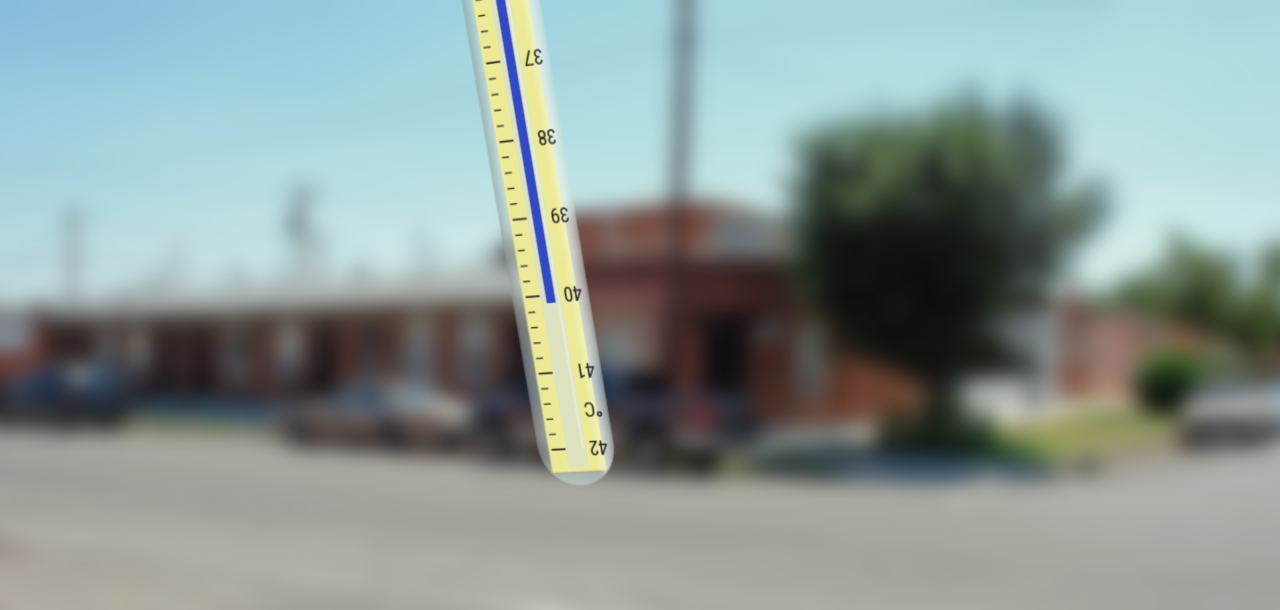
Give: 40.1 °C
